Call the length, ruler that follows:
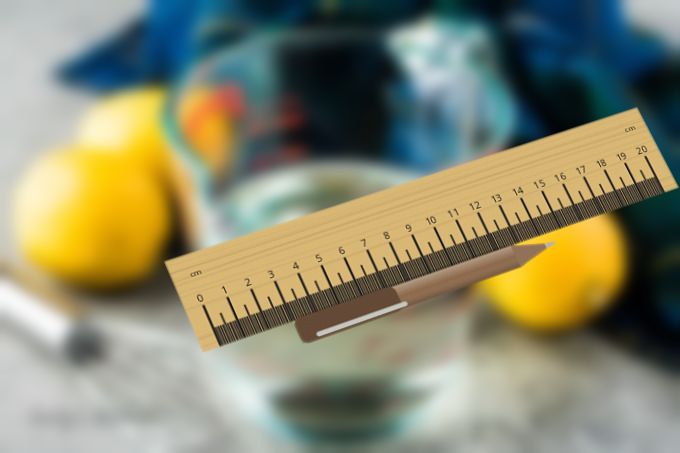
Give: 11.5 cm
